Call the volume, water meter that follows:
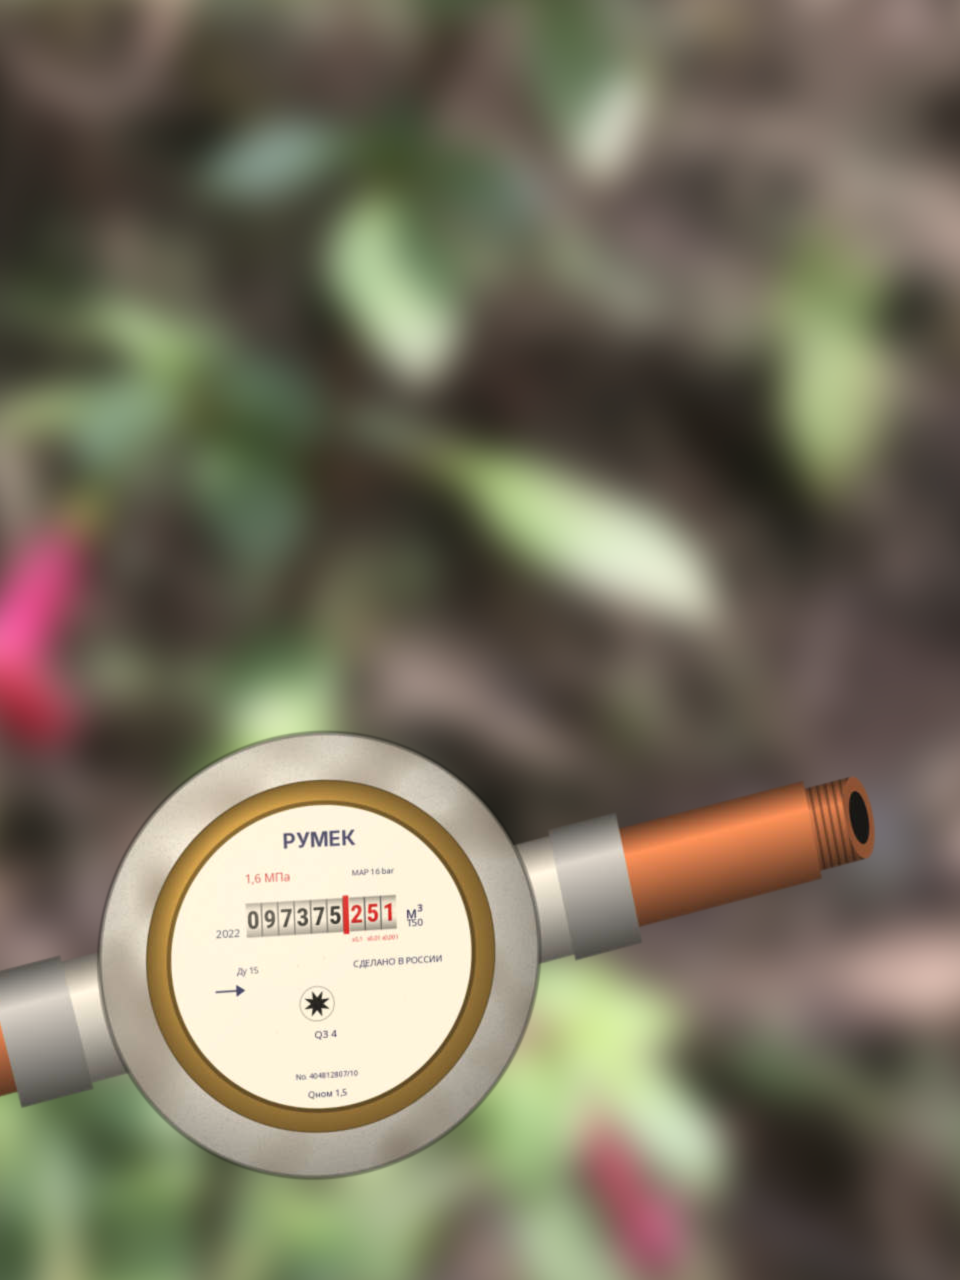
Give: 97375.251 m³
